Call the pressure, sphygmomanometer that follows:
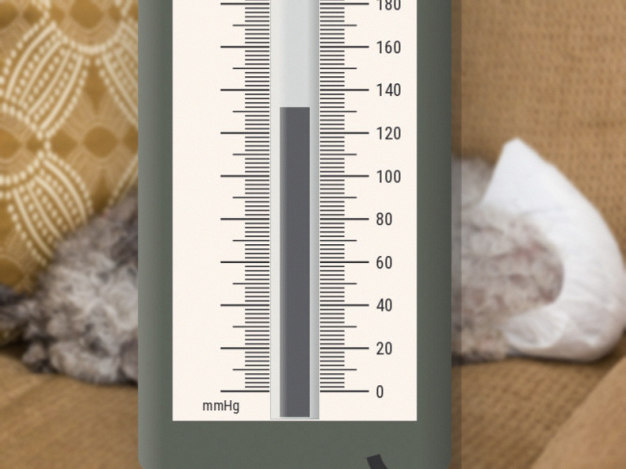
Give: 132 mmHg
